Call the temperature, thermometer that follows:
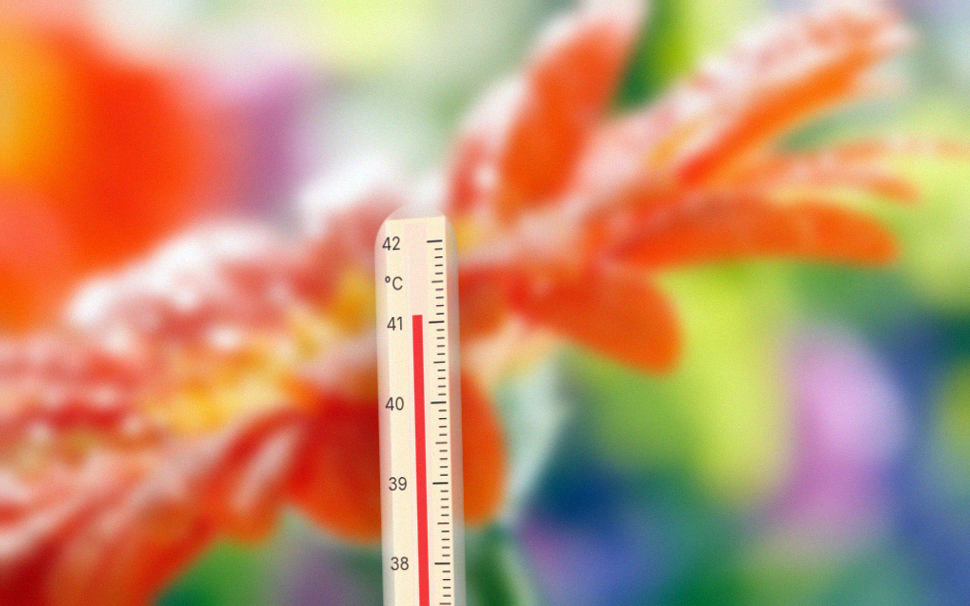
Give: 41.1 °C
